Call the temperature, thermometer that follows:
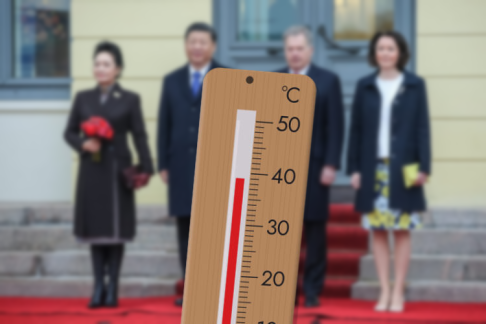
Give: 39 °C
